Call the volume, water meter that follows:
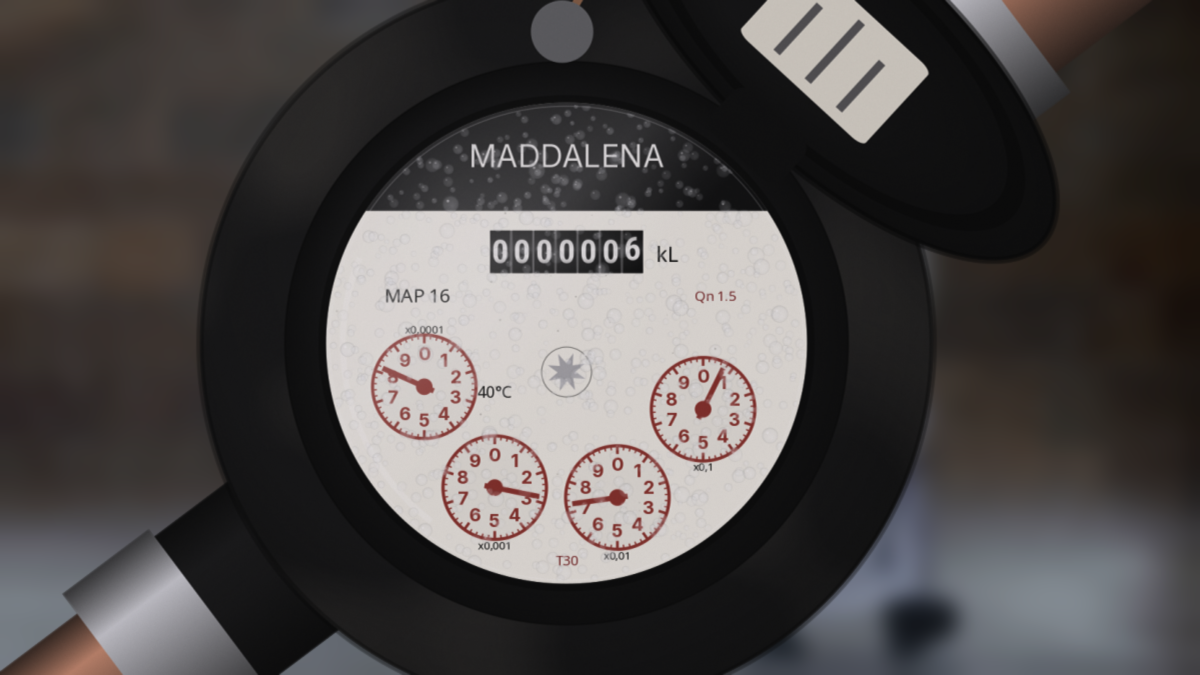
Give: 6.0728 kL
